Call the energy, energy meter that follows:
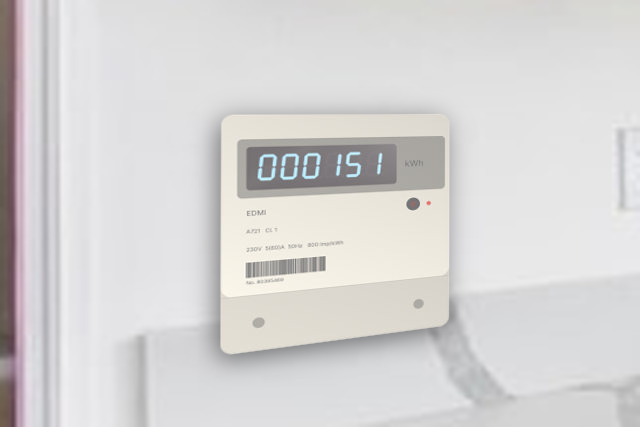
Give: 151 kWh
